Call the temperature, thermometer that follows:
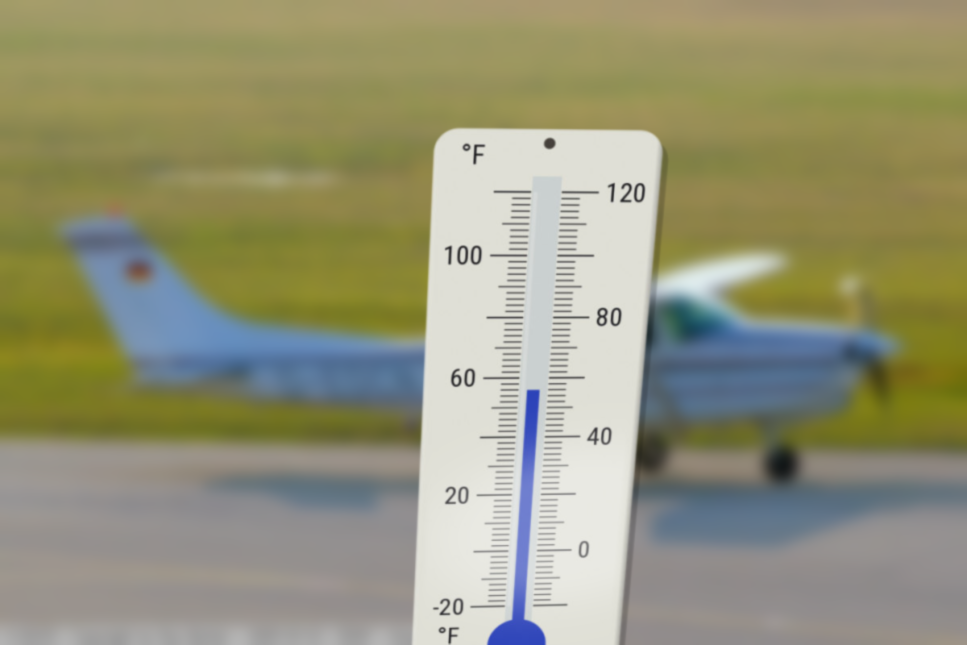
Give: 56 °F
